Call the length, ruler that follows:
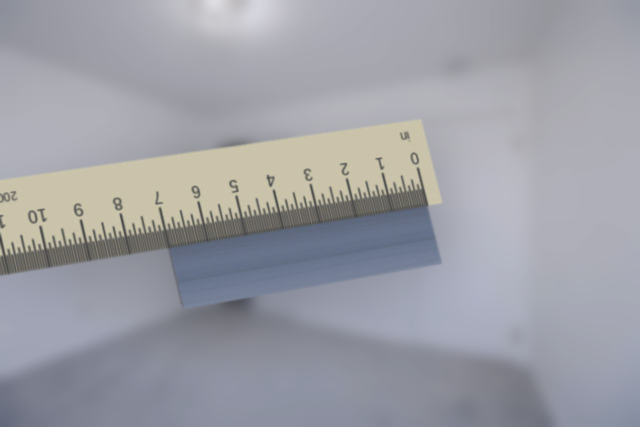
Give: 7 in
